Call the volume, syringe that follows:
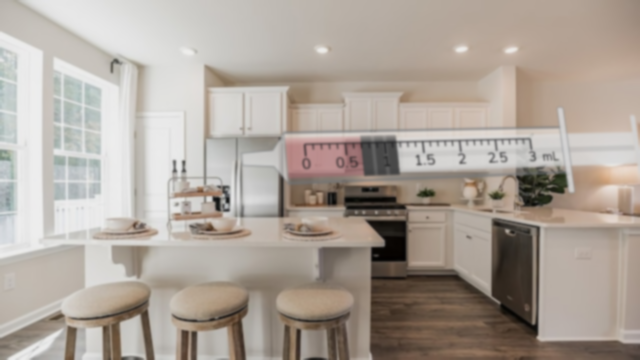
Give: 0.7 mL
